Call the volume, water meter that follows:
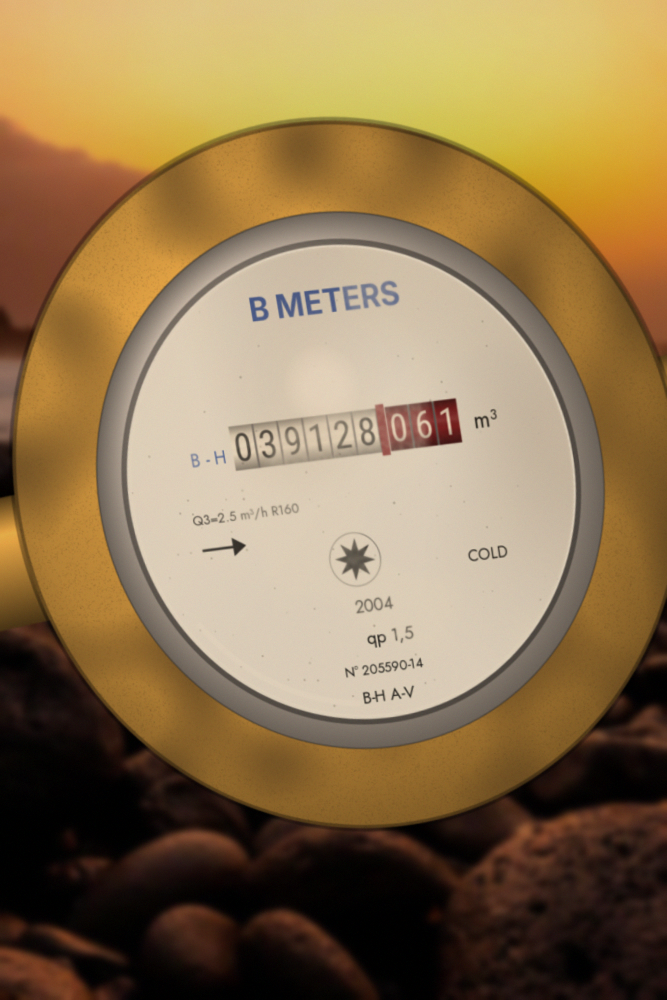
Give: 39128.061 m³
